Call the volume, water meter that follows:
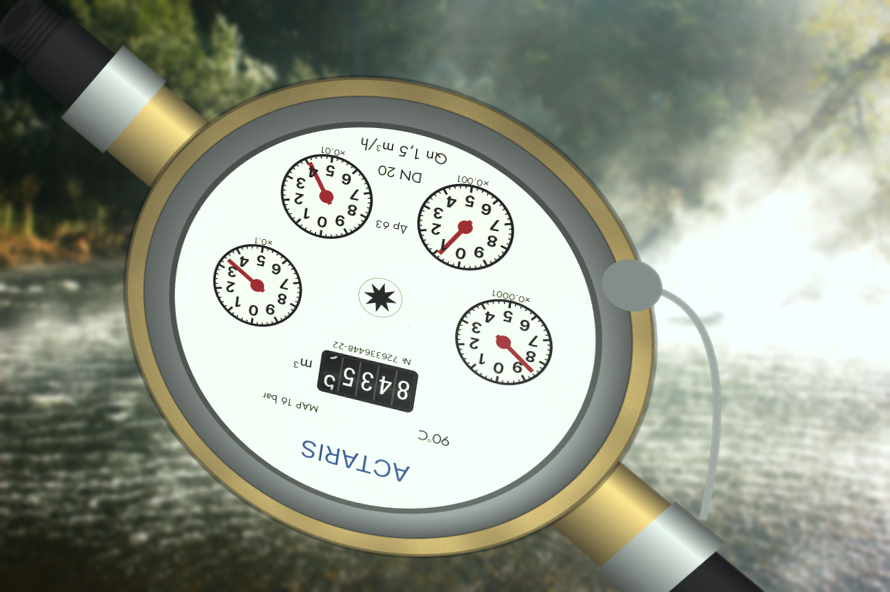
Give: 84355.3408 m³
